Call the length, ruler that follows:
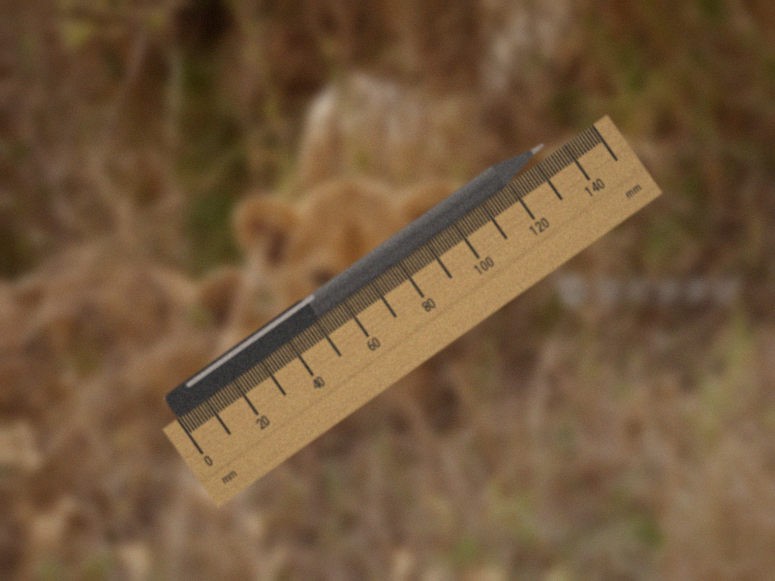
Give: 135 mm
